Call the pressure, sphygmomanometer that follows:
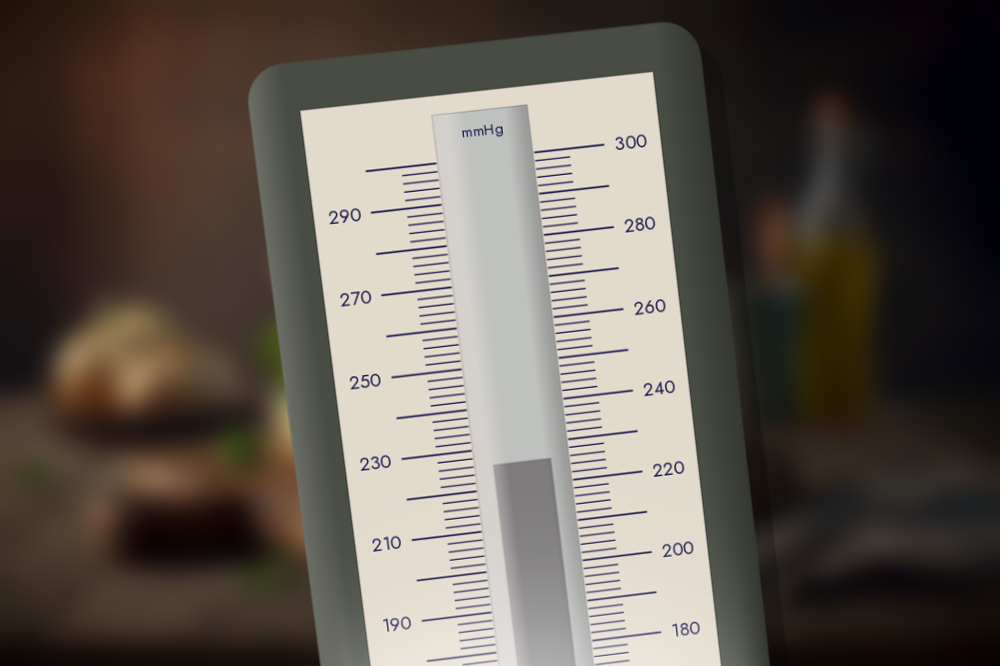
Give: 226 mmHg
